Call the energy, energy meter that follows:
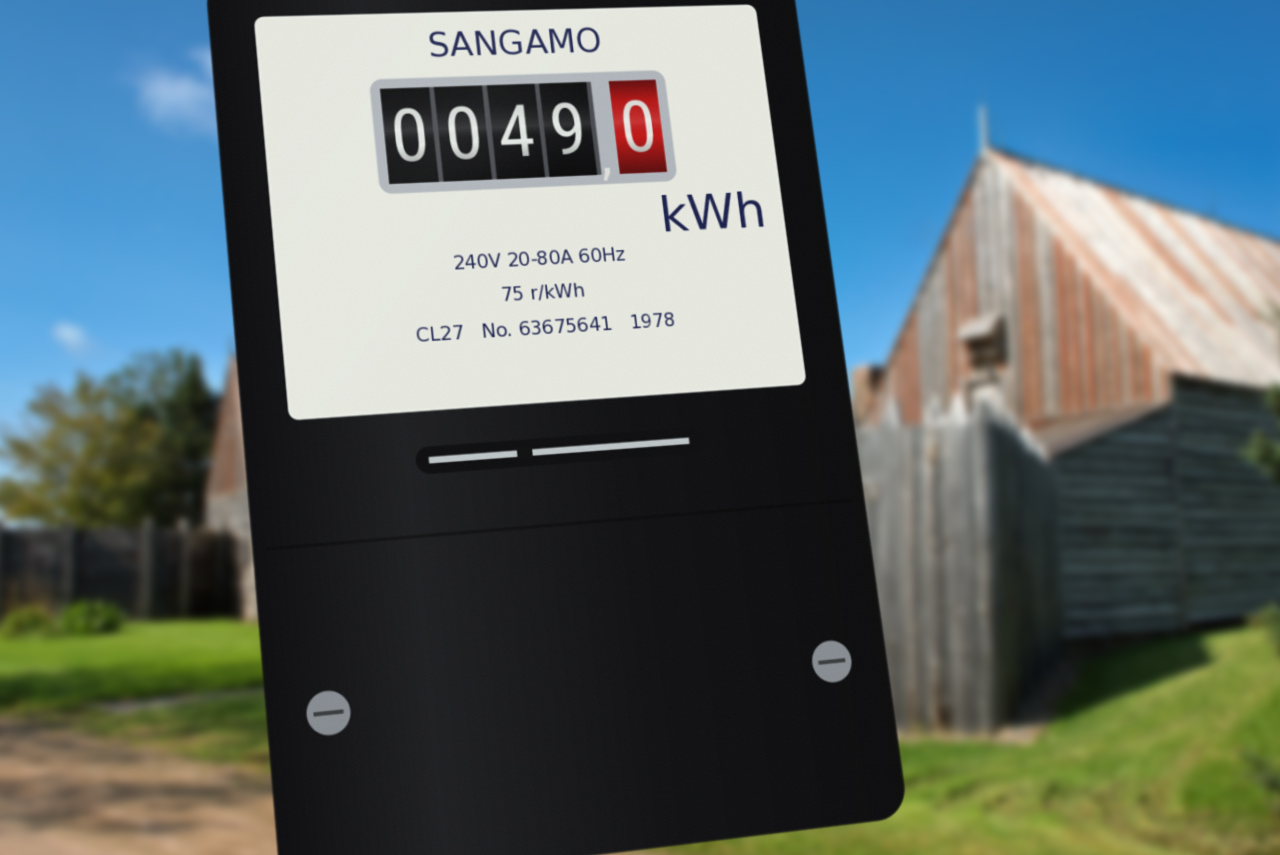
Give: 49.0 kWh
